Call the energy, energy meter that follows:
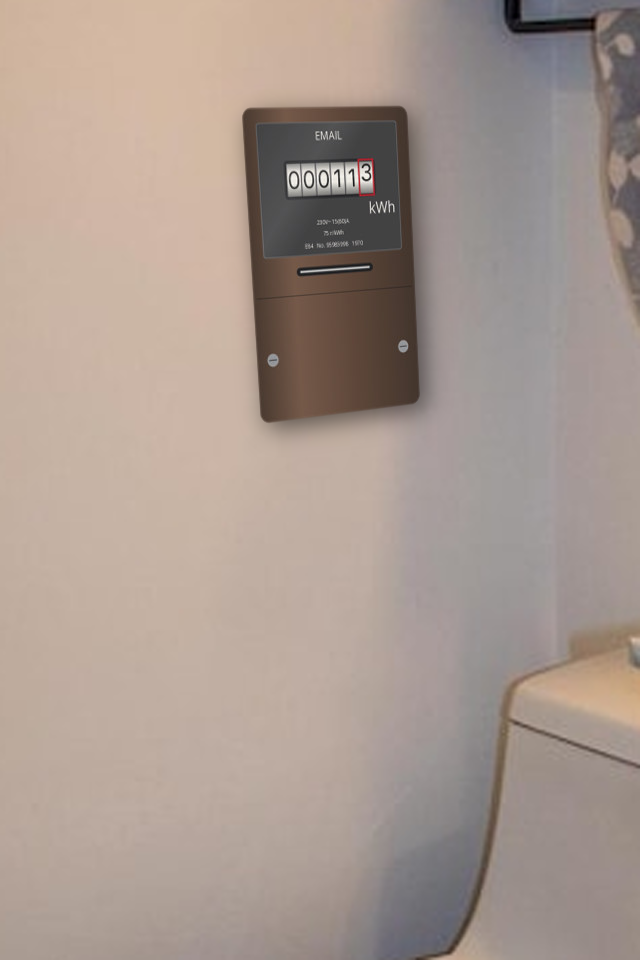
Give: 11.3 kWh
